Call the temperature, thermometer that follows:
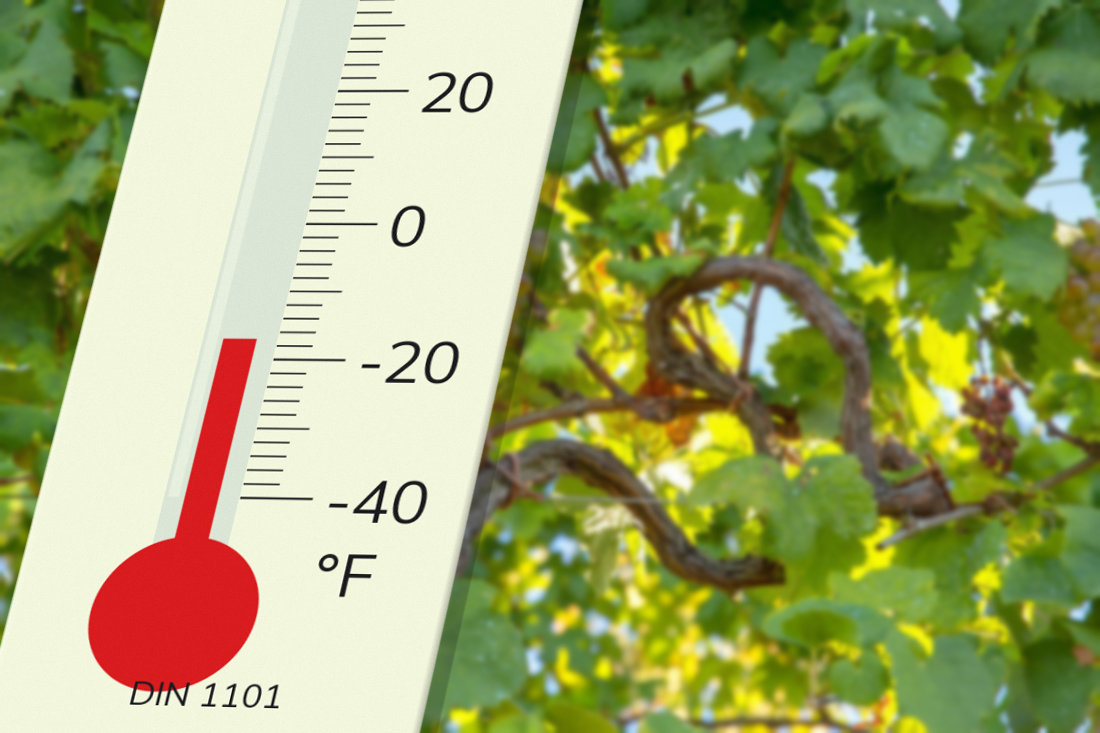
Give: -17 °F
